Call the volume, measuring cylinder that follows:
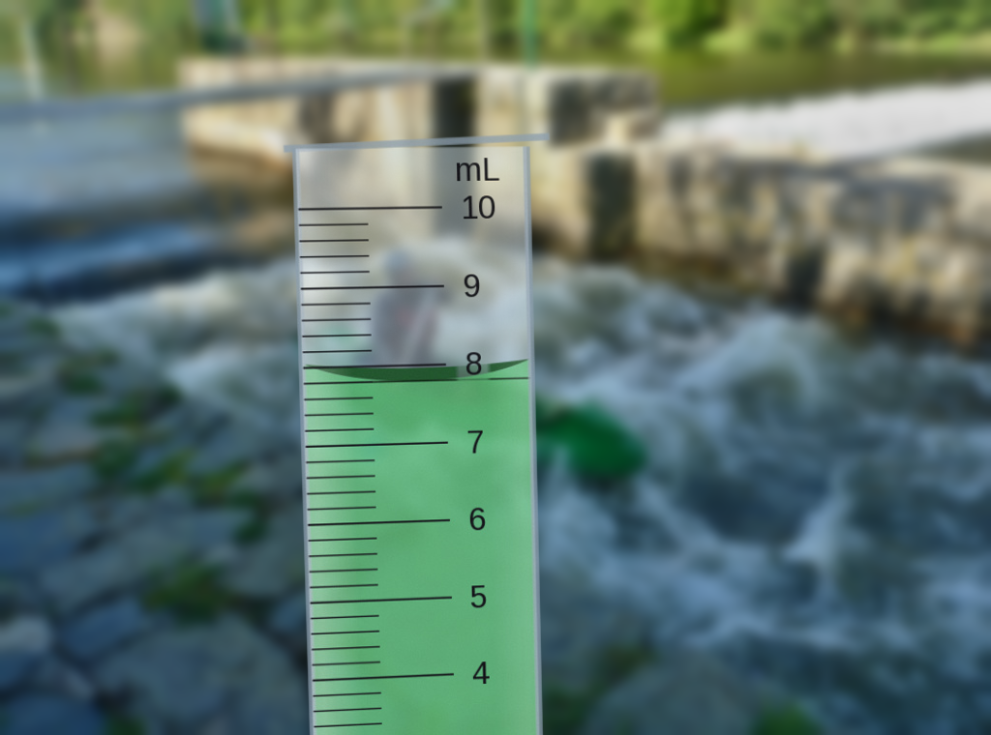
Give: 7.8 mL
